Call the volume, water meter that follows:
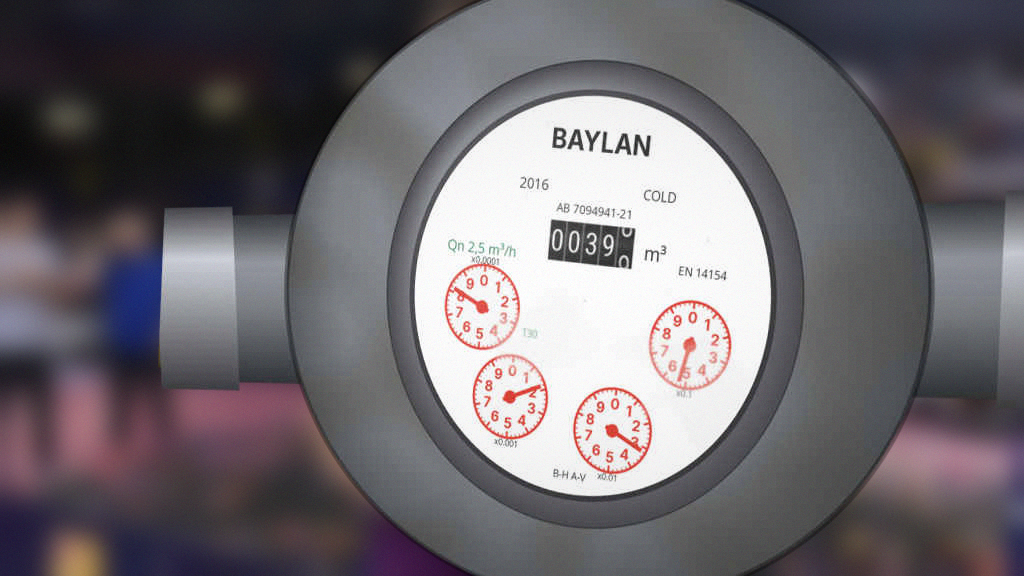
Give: 398.5318 m³
